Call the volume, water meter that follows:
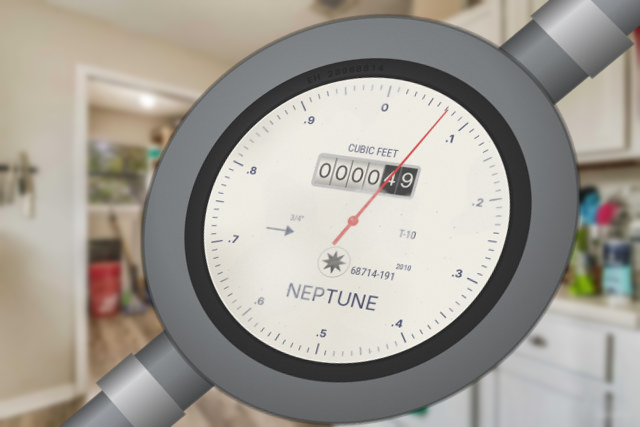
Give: 49.07 ft³
